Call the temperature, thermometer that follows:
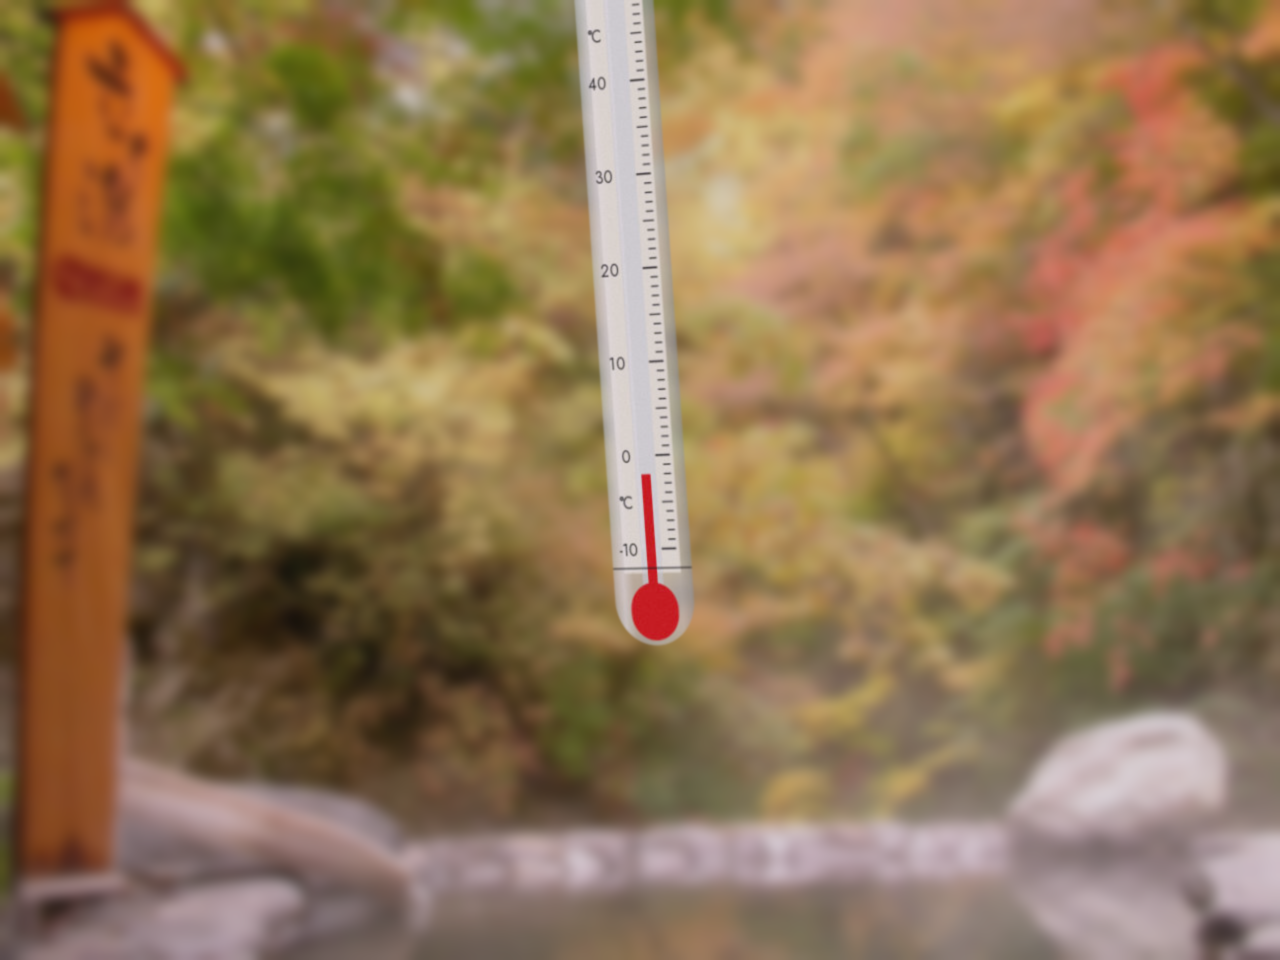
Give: -2 °C
